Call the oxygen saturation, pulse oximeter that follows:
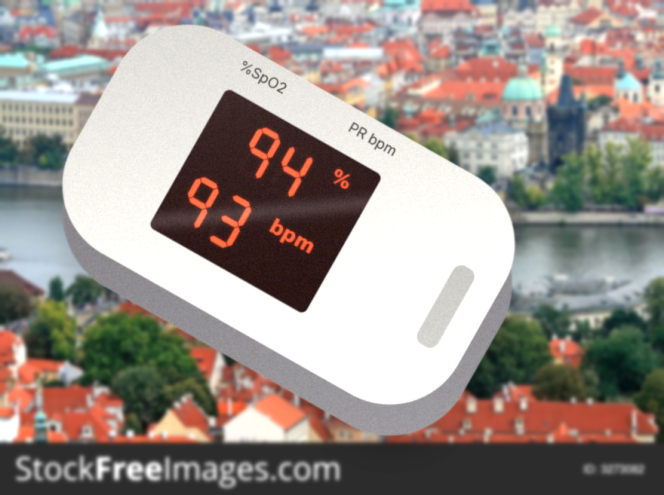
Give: 94 %
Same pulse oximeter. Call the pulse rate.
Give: 93 bpm
